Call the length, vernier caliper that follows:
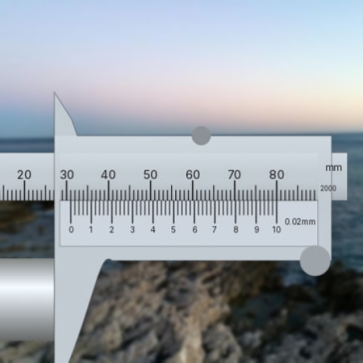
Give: 31.0 mm
